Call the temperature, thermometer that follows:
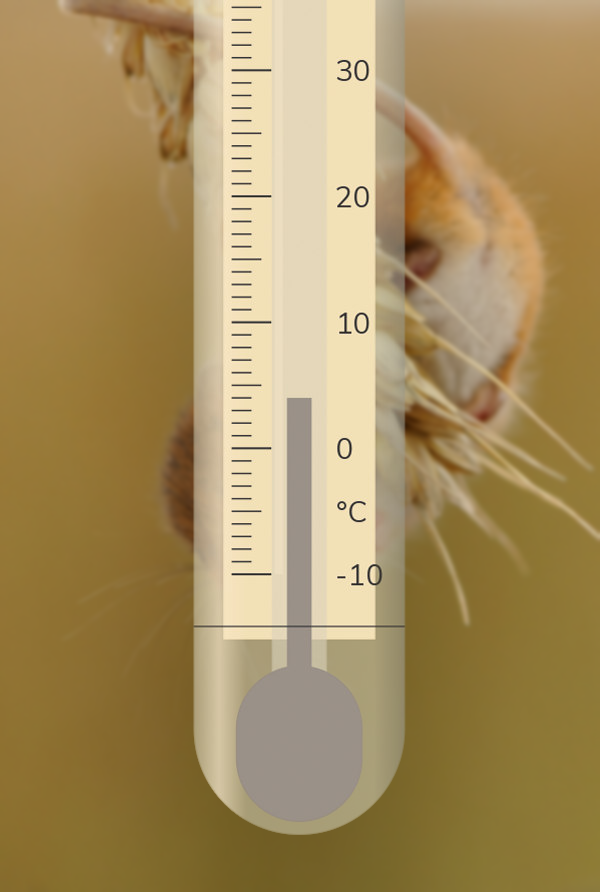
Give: 4 °C
